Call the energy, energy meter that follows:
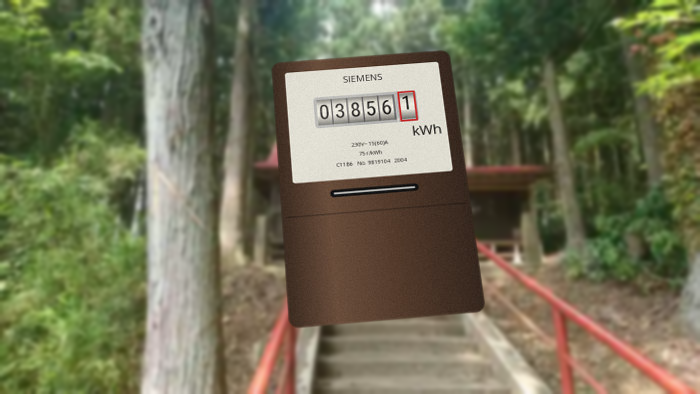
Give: 3856.1 kWh
